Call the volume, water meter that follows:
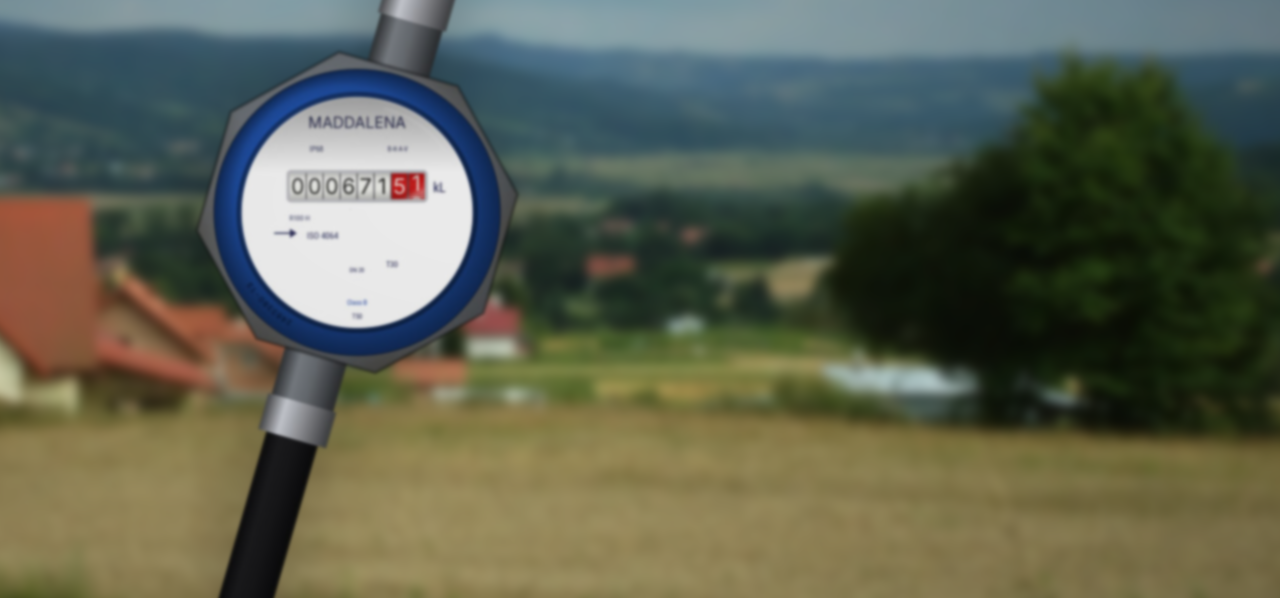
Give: 671.51 kL
